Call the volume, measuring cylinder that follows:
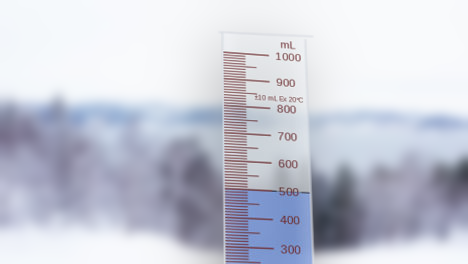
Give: 500 mL
